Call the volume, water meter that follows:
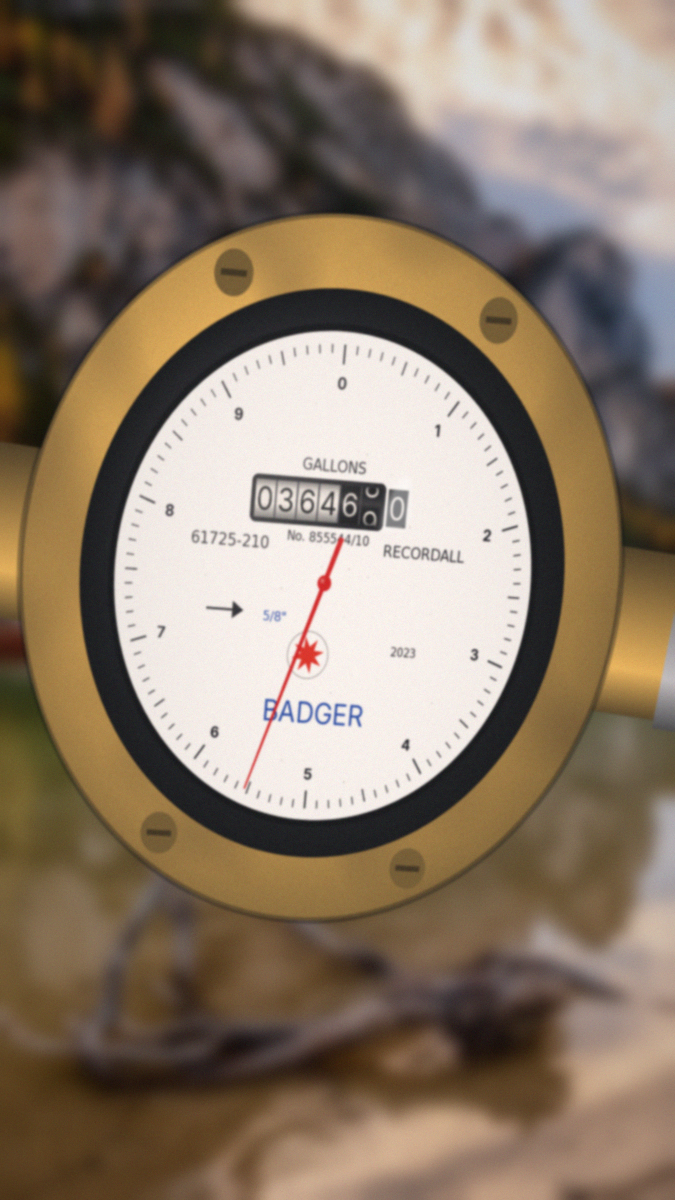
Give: 364685.5 gal
